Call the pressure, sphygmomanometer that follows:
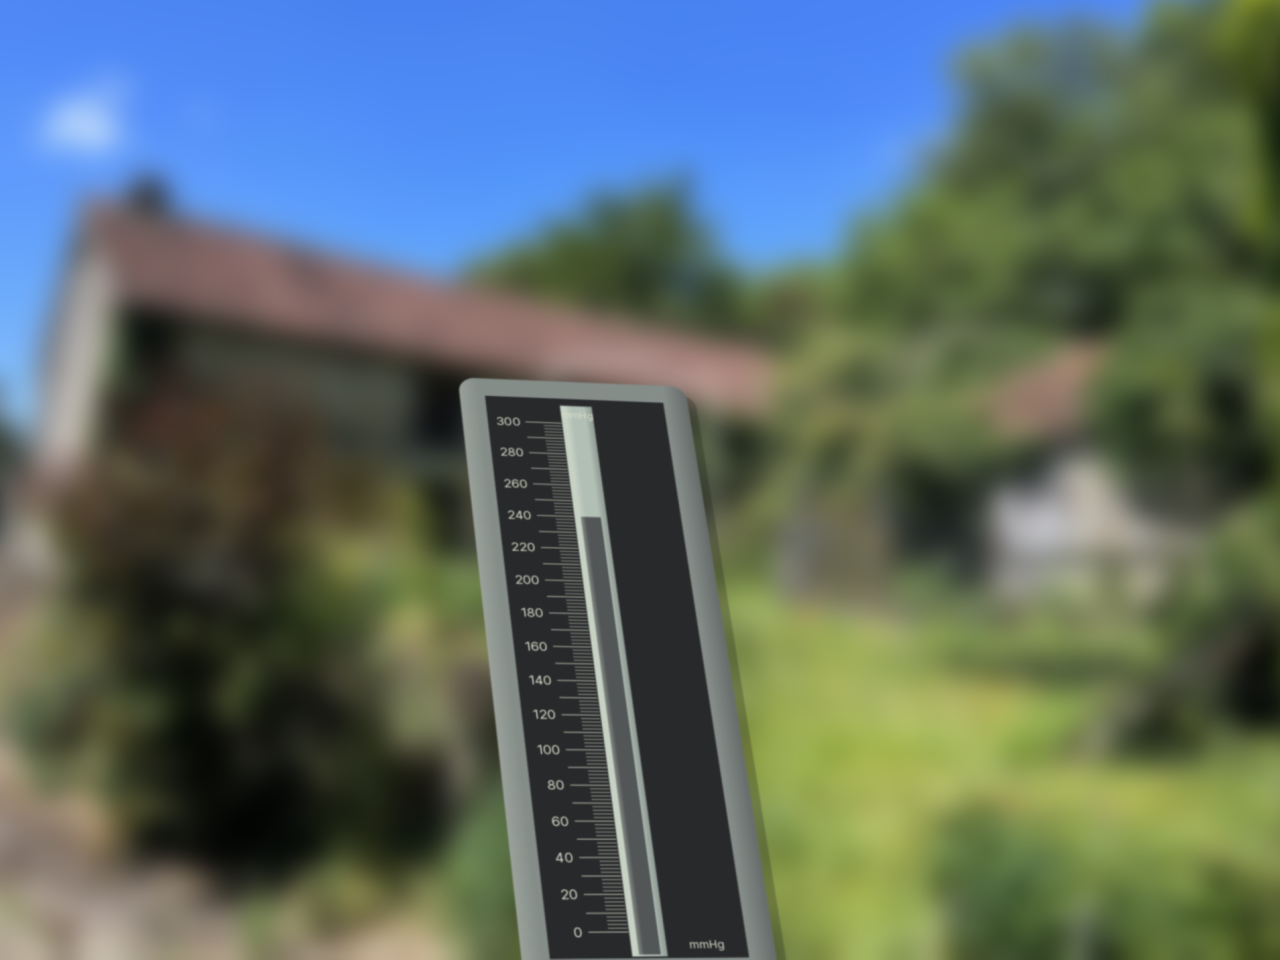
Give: 240 mmHg
